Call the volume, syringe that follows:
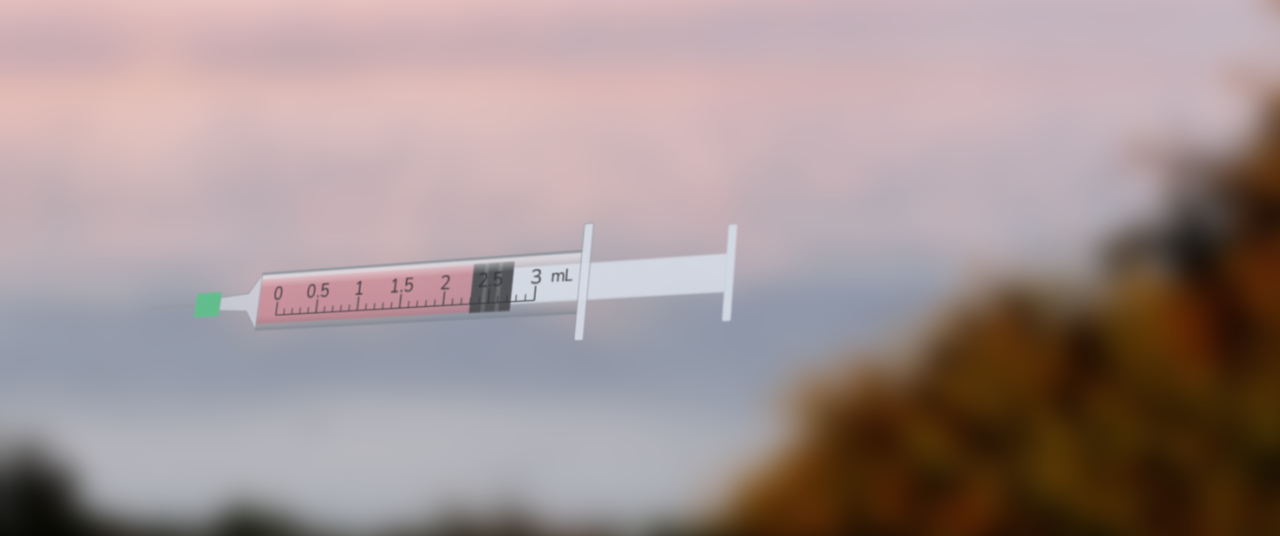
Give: 2.3 mL
